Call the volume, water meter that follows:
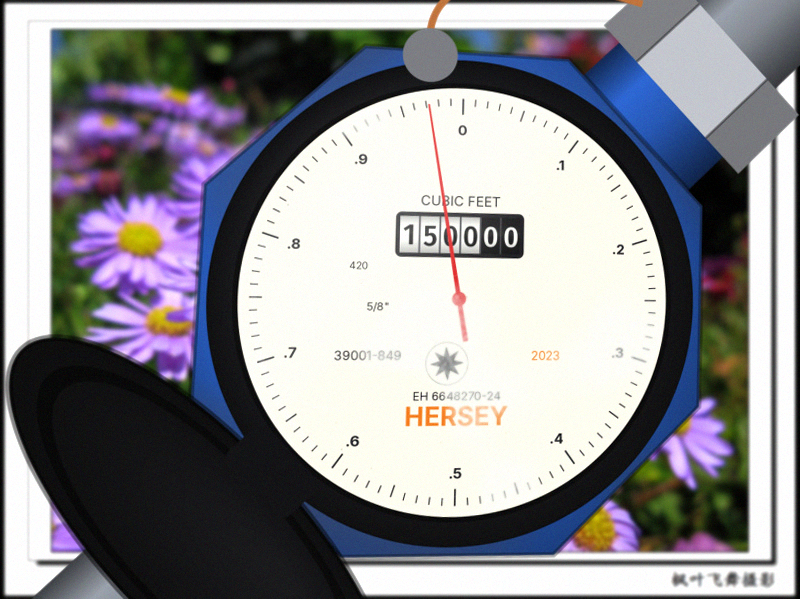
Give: 149999.97 ft³
